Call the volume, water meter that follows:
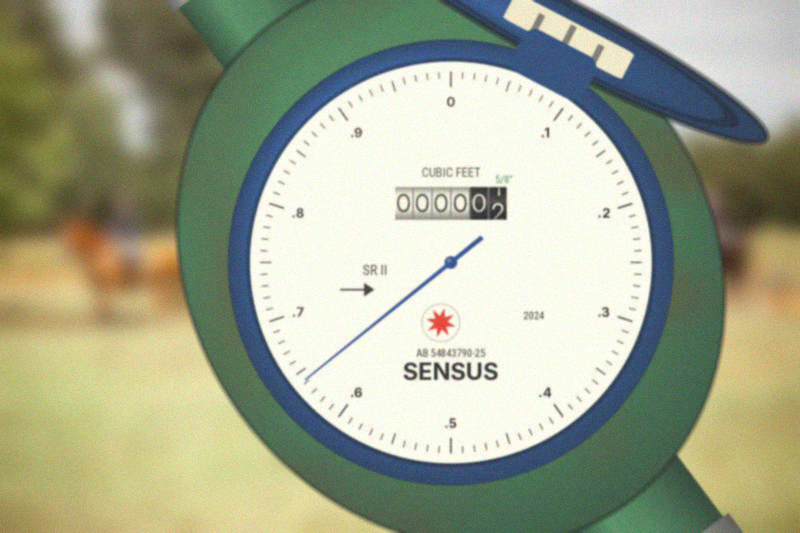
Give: 1.64 ft³
